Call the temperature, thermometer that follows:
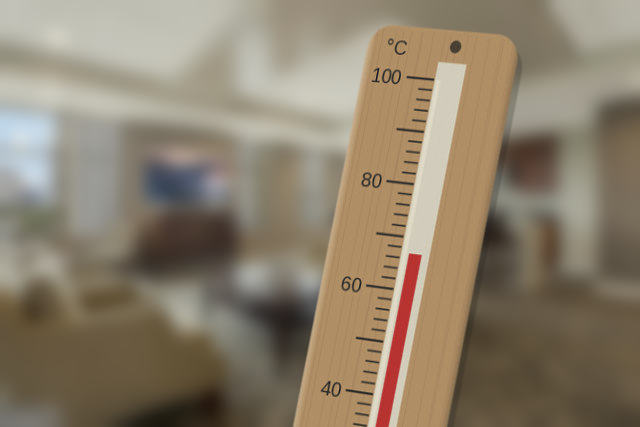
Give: 67 °C
